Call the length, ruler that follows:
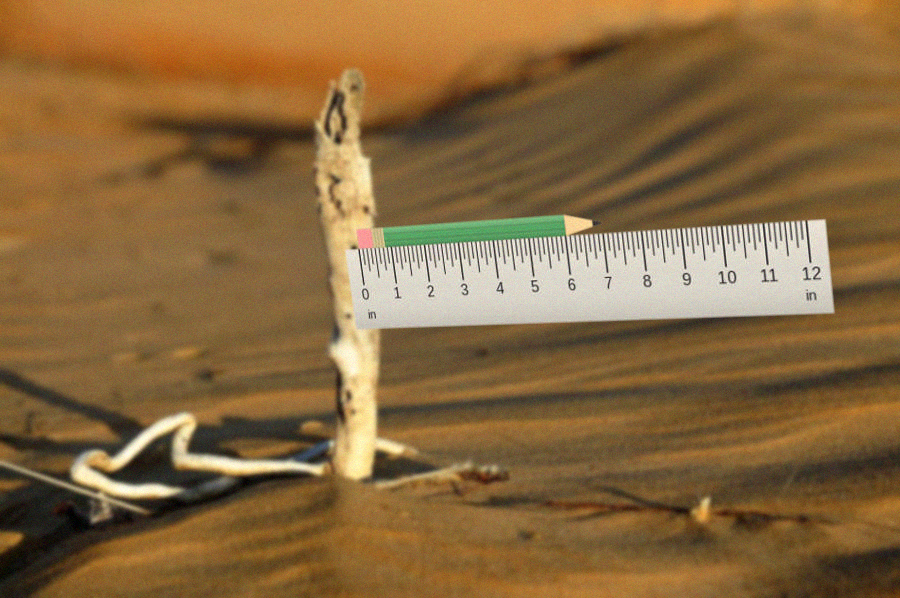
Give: 7 in
